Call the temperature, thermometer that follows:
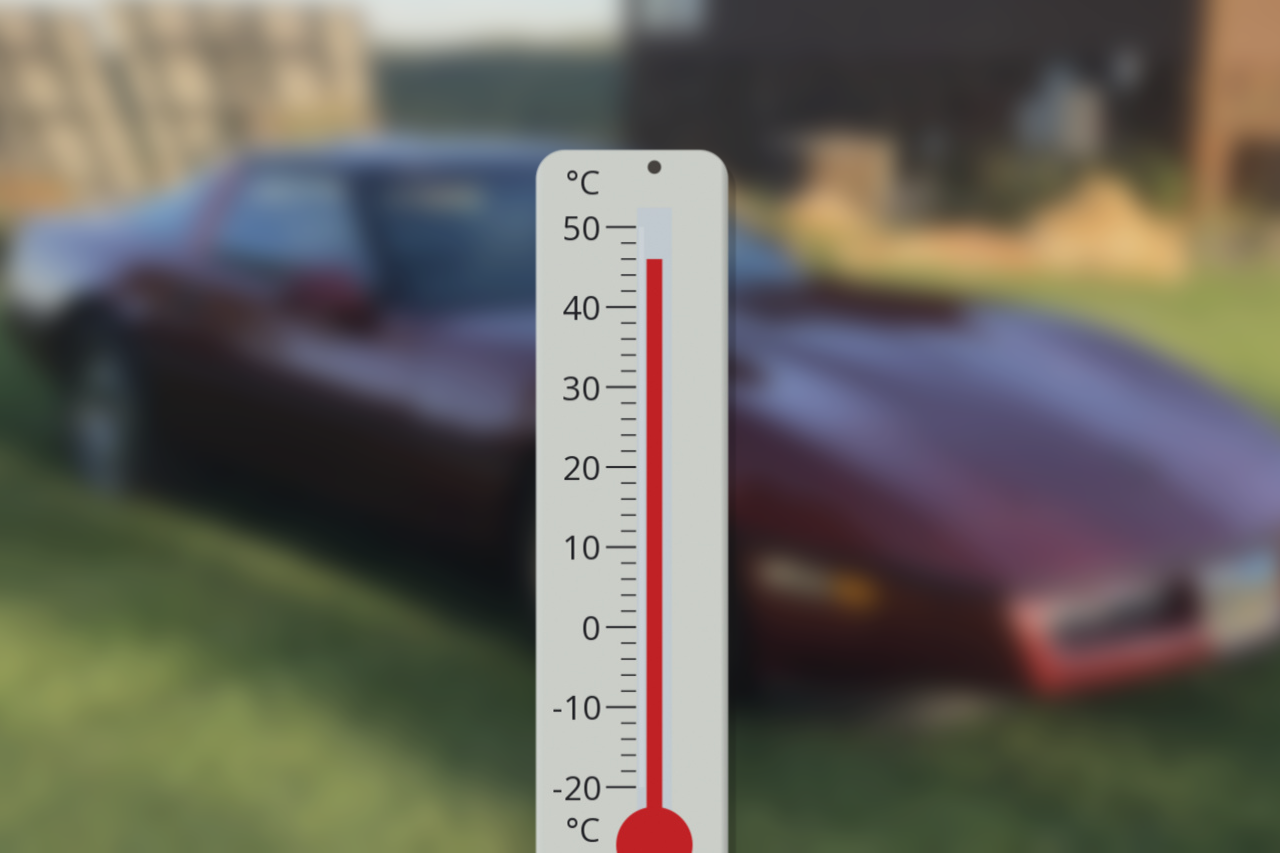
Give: 46 °C
